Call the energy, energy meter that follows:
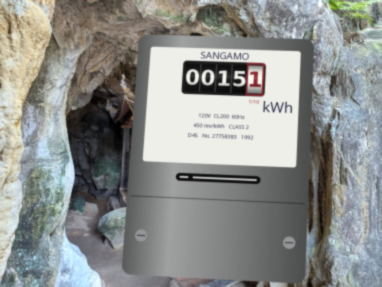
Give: 15.1 kWh
